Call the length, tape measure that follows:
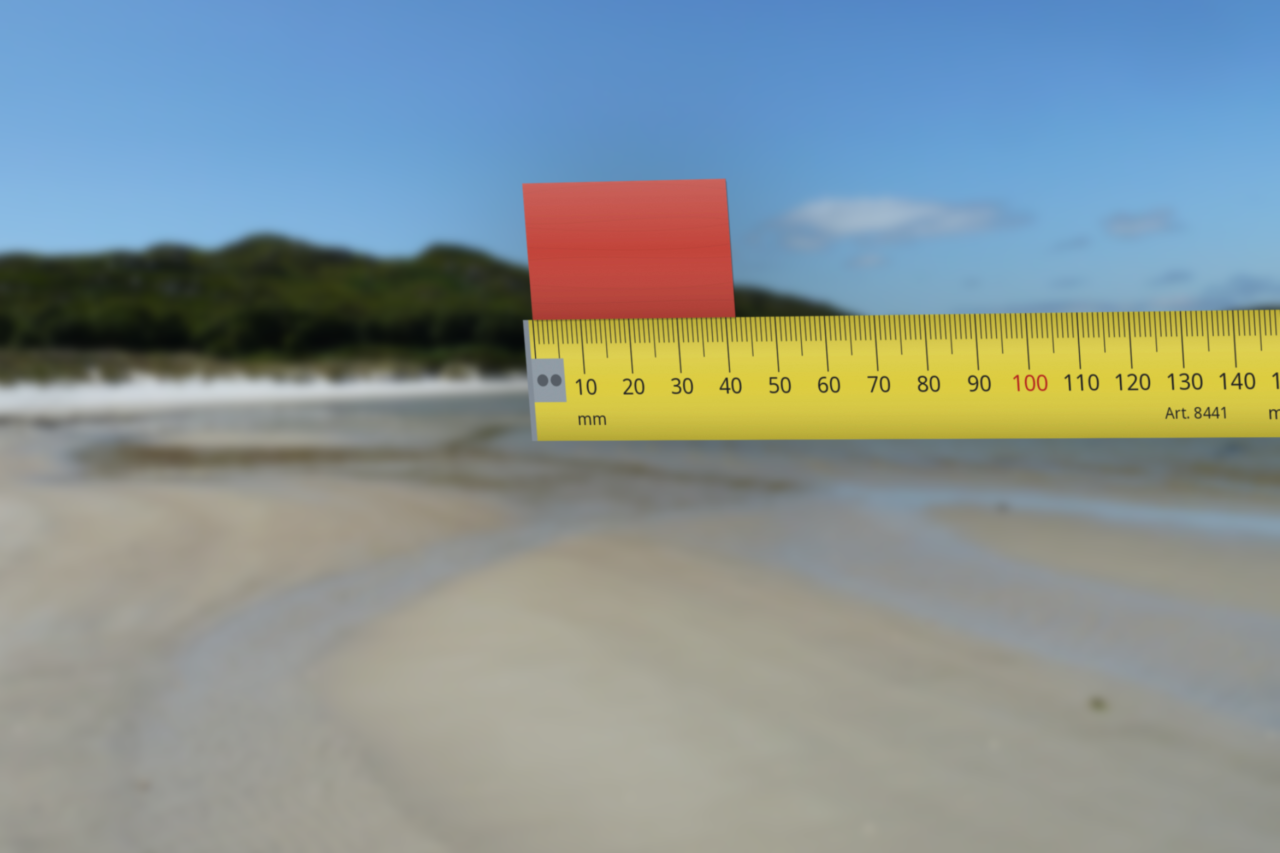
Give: 42 mm
